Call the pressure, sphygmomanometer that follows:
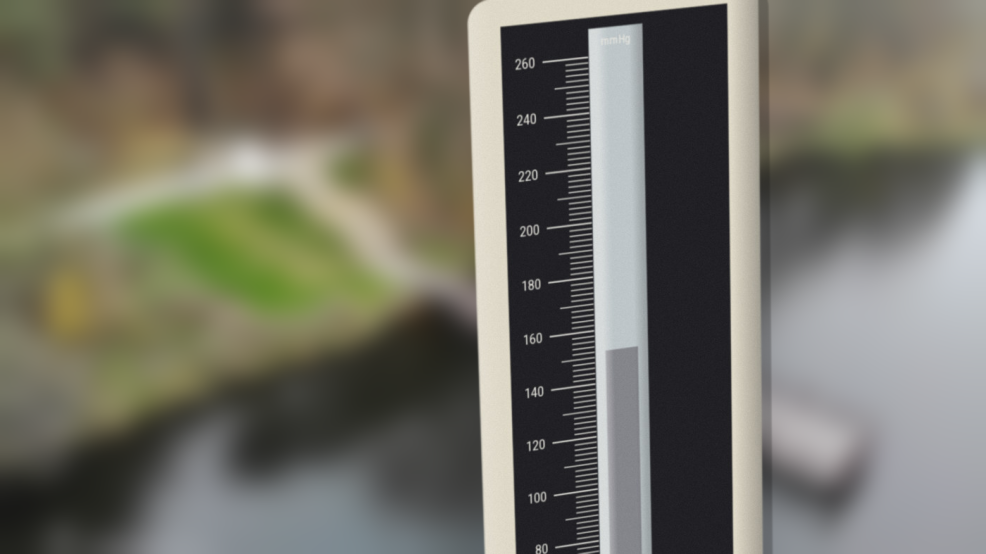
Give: 152 mmHg
